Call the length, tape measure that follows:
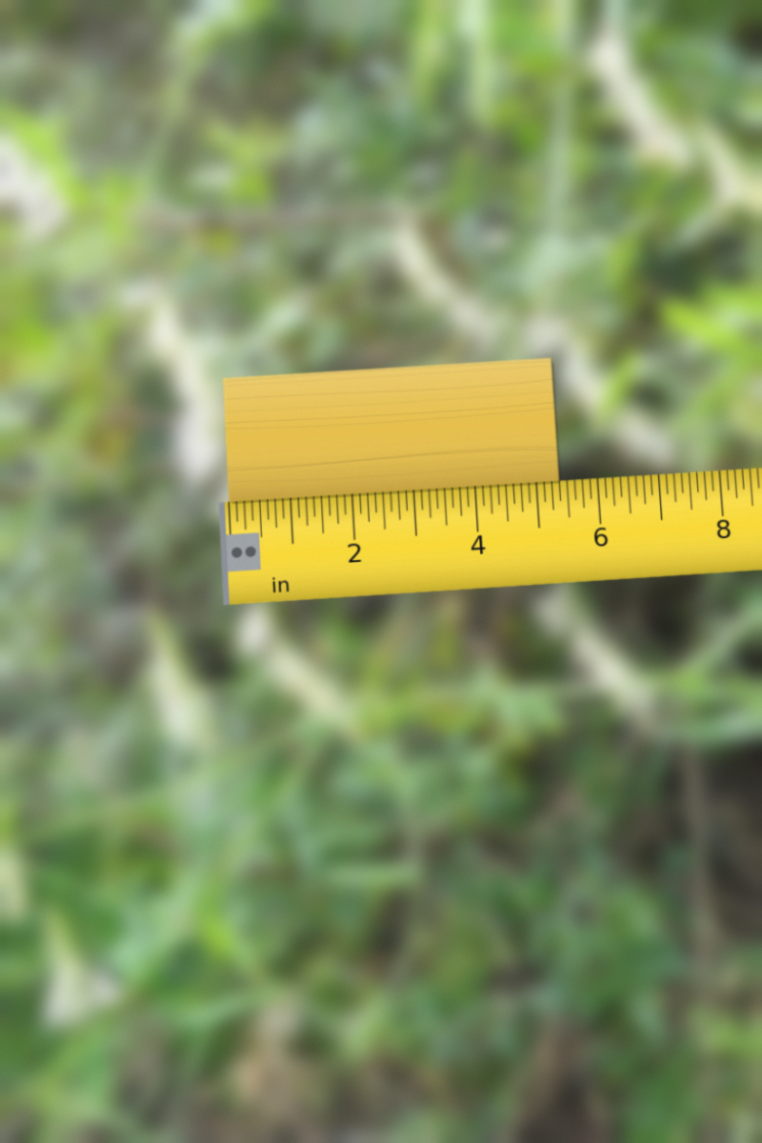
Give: 5.375 in
